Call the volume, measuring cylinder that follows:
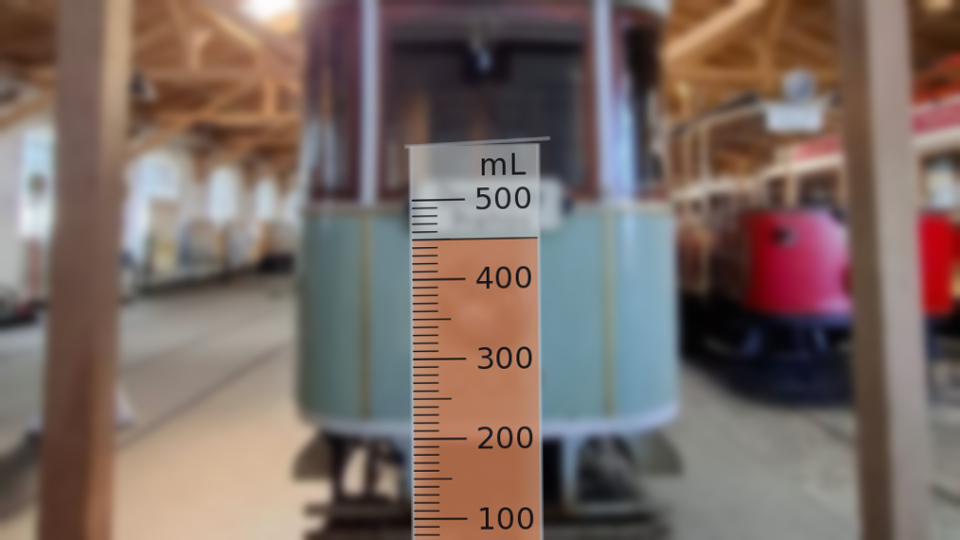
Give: 450 mL
